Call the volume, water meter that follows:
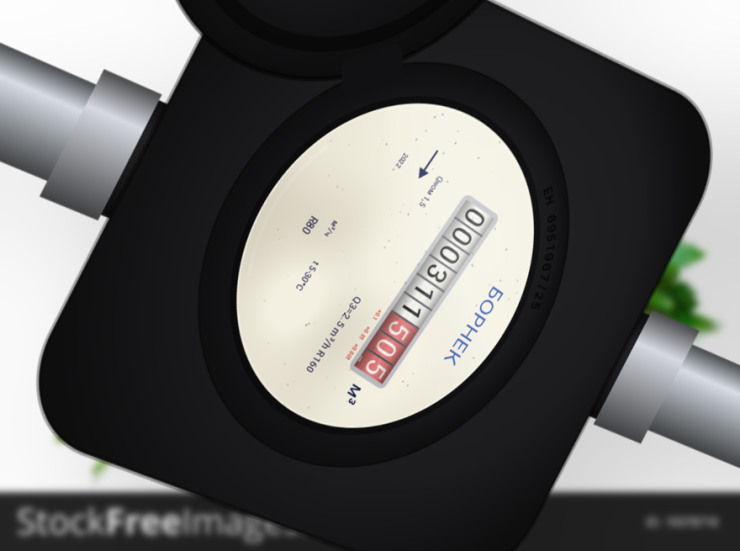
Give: 311.505 m³
